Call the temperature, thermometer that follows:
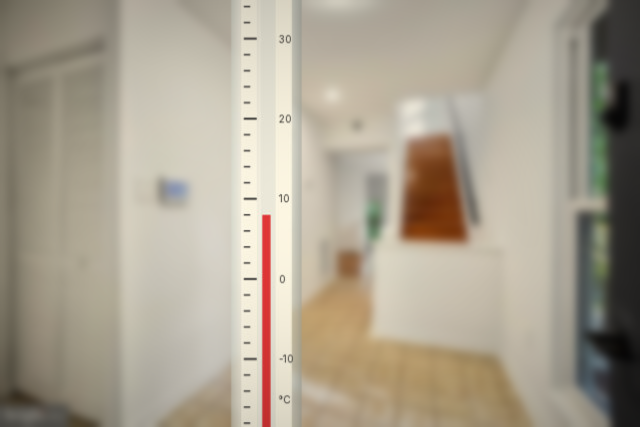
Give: 8 °C
